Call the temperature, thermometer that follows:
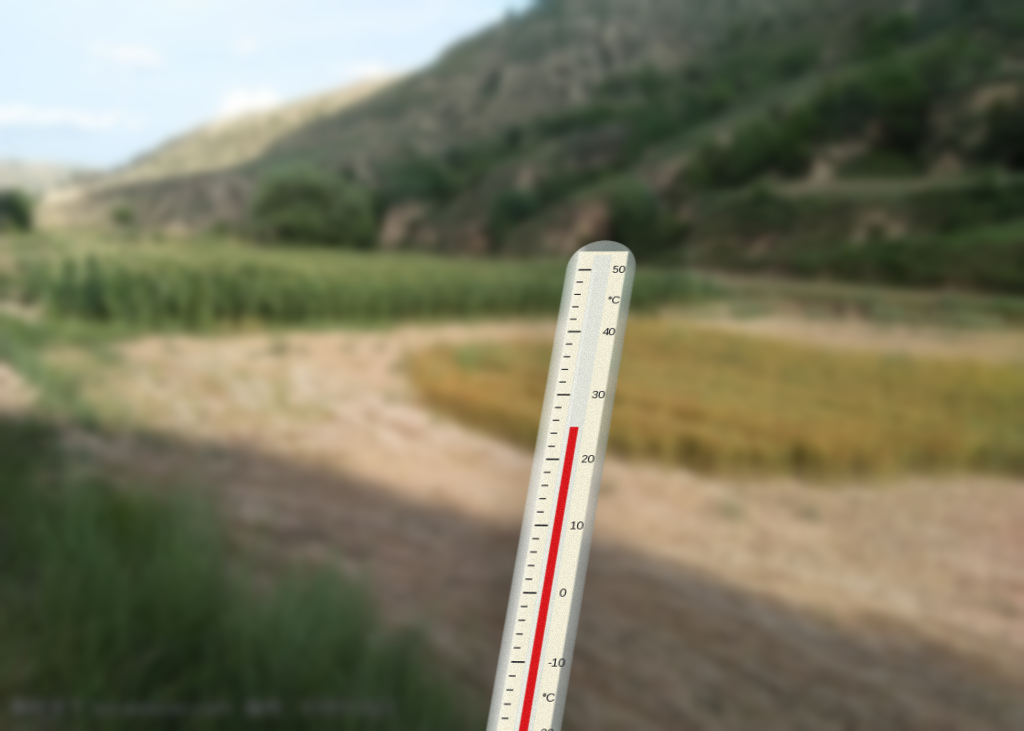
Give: 25 °C
